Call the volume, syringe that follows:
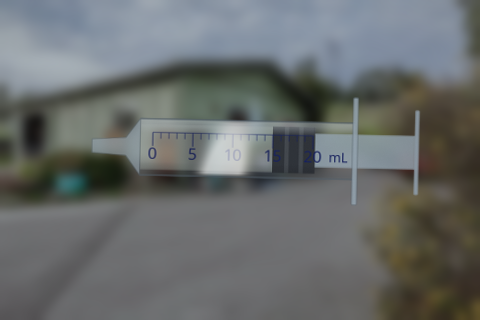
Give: 15 mL
